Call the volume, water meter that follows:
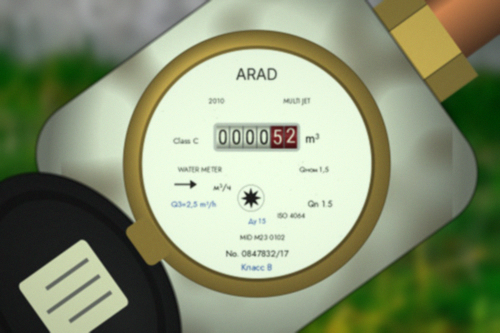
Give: 0.52 m³
